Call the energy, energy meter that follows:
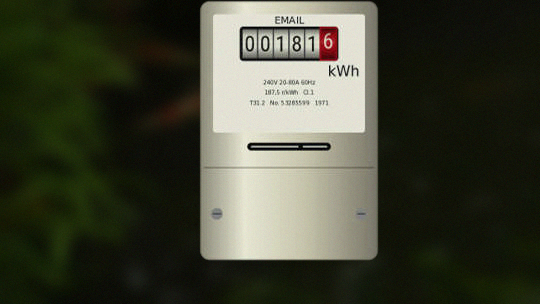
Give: 181.6 kWh
